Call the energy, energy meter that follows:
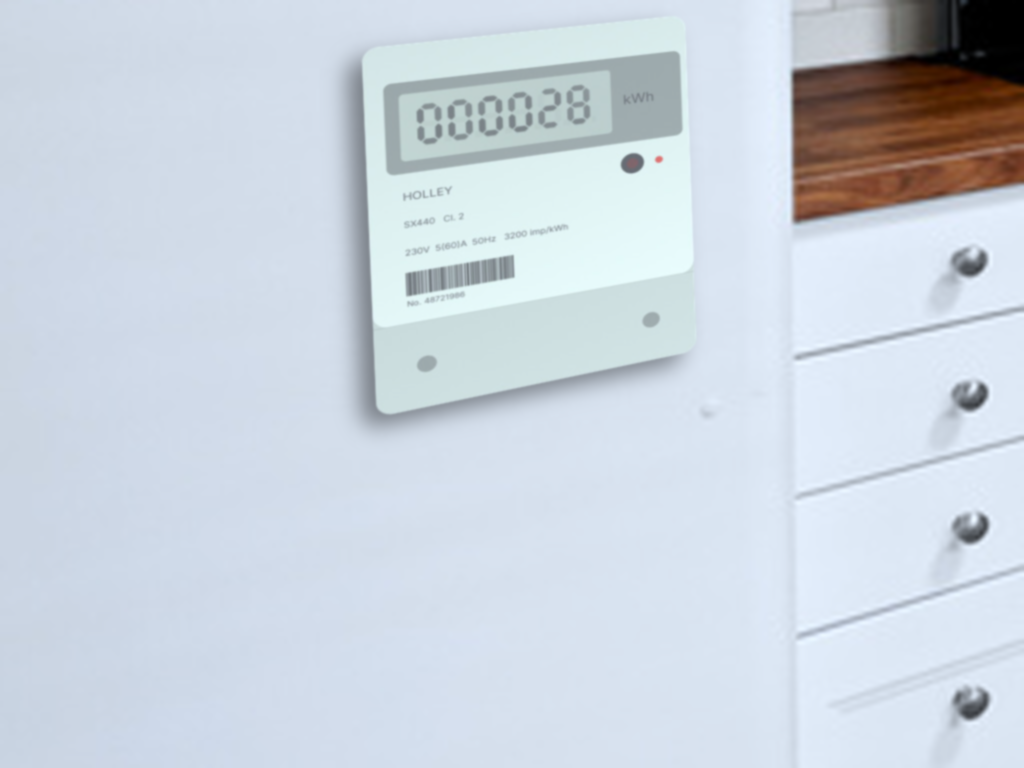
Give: 28 kWh
